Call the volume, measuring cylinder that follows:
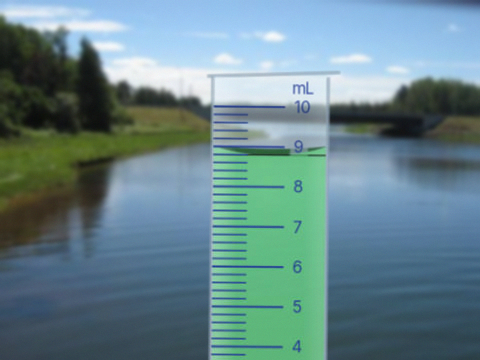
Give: 8.8 mL
